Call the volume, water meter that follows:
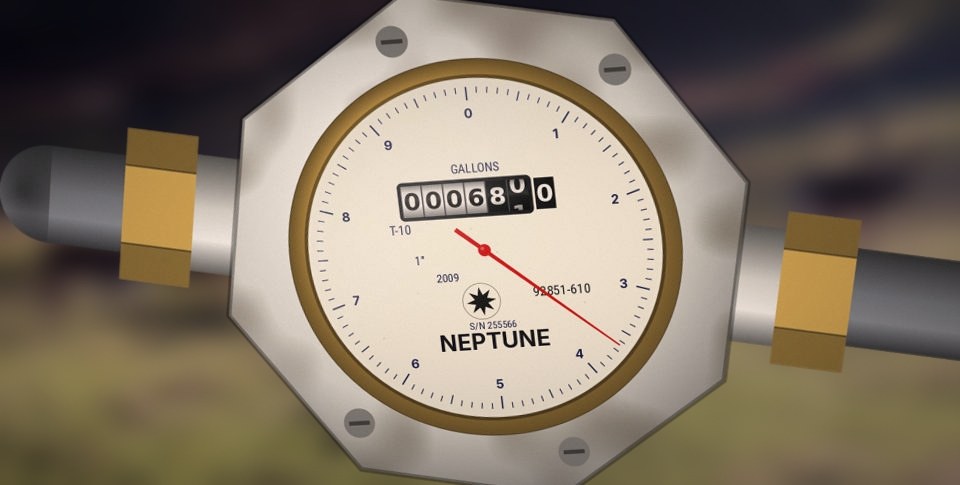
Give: 6803.6 gal
